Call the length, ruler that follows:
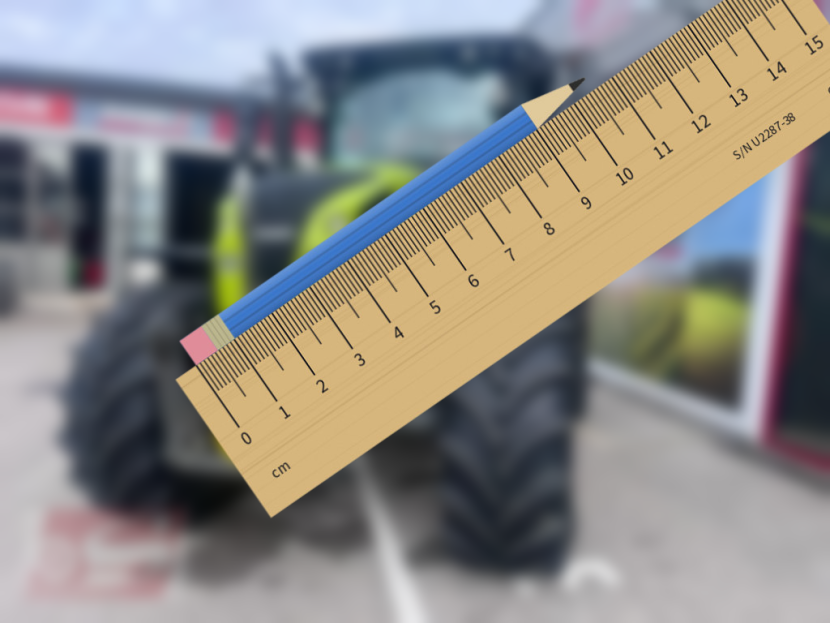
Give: 10.5 cm
